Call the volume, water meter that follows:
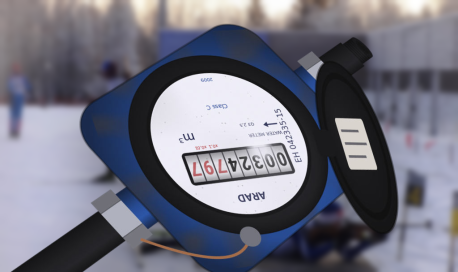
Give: 324.797 m³
